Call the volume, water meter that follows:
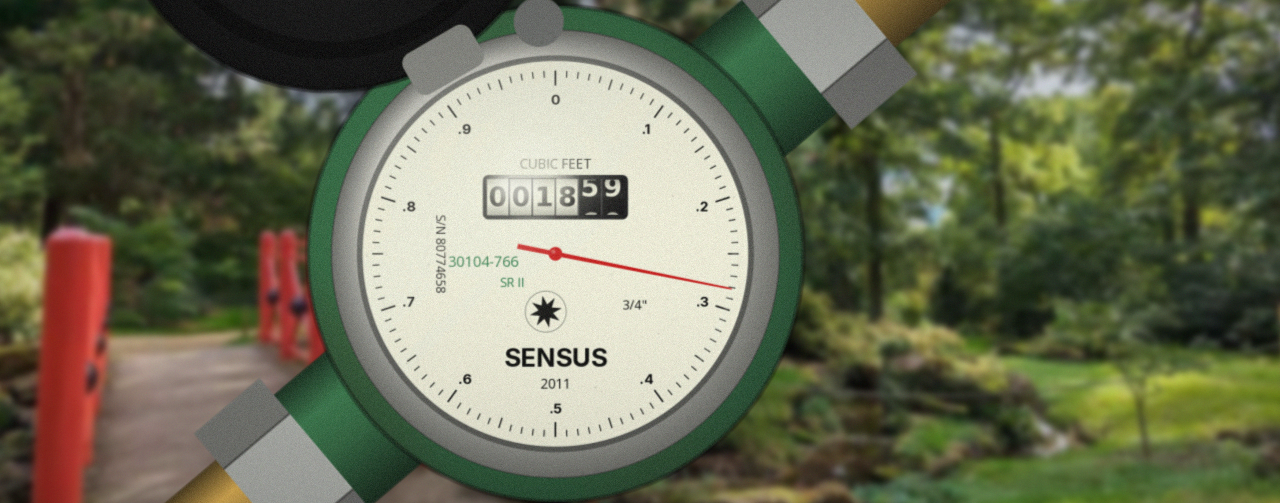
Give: 1859.28 ft³
